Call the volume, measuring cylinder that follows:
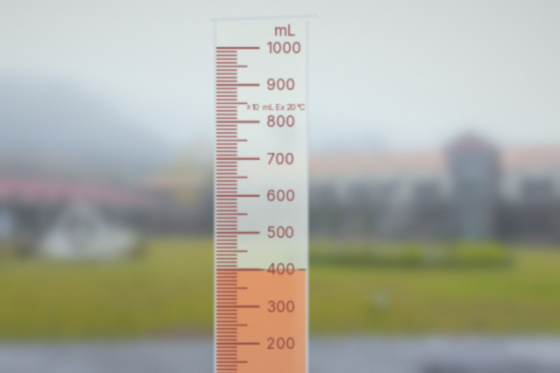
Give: 400 mL
